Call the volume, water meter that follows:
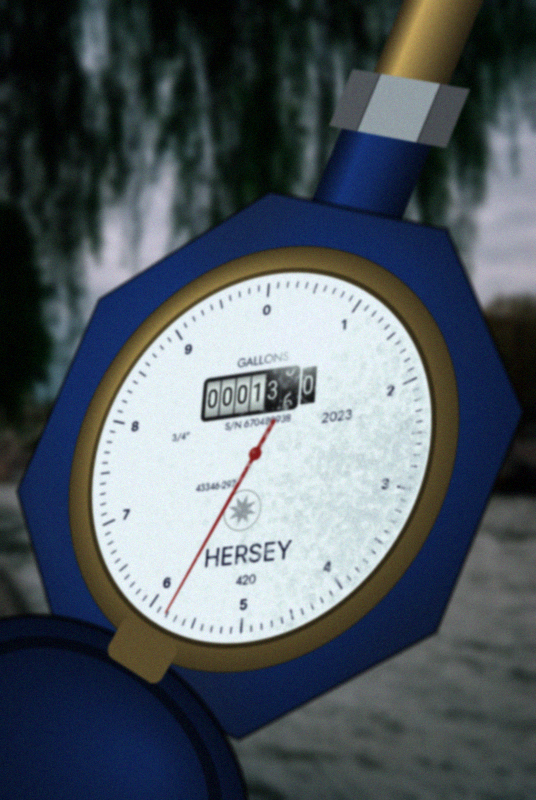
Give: 1355.8 gal
